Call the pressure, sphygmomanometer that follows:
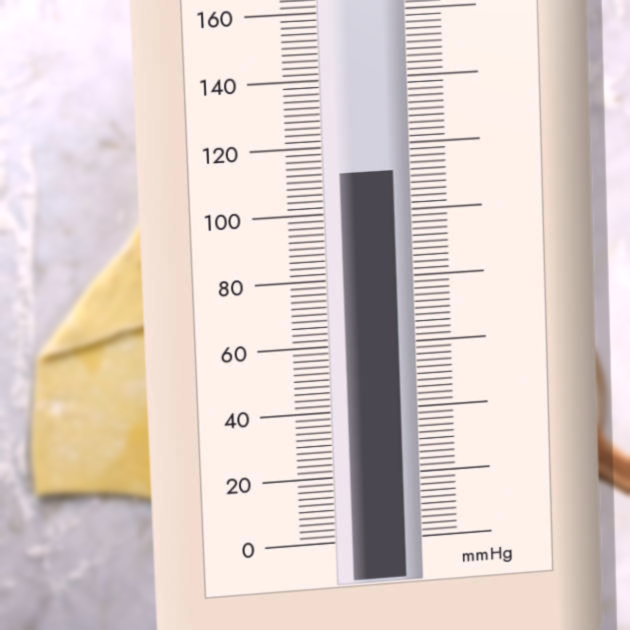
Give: 112 mmHg
